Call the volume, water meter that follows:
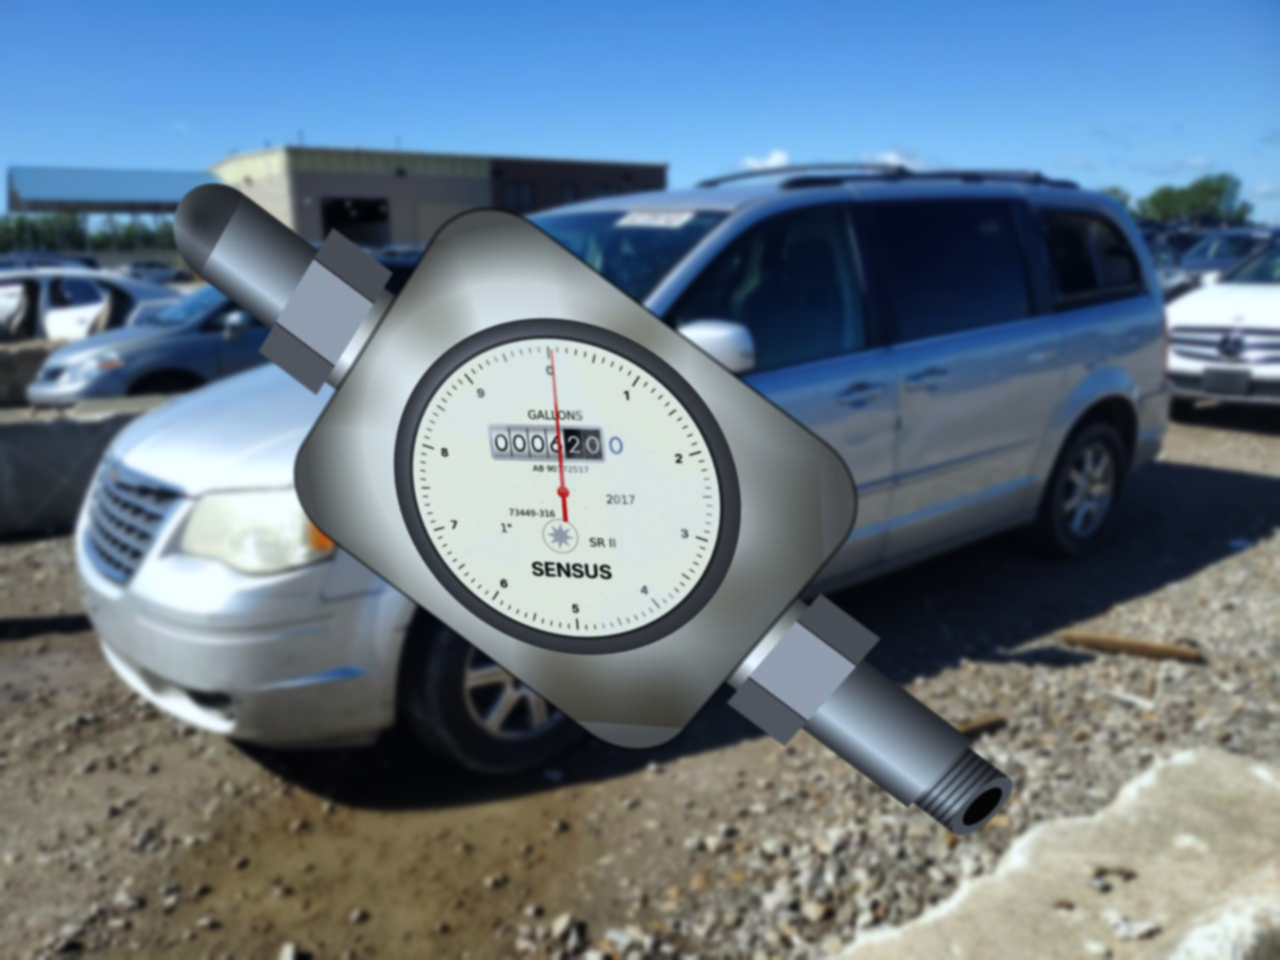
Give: 6200.0 gal
